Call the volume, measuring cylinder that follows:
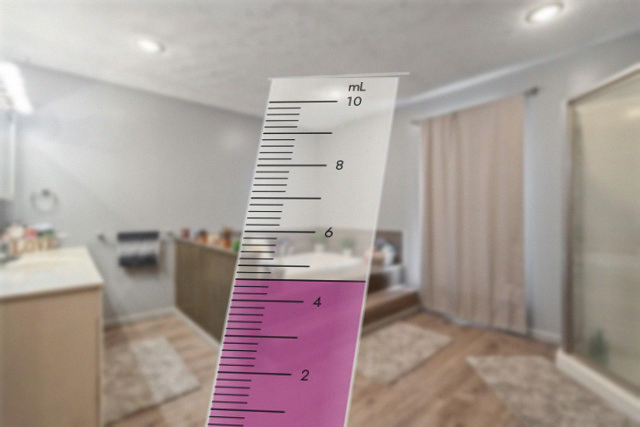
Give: 4.6 mL
